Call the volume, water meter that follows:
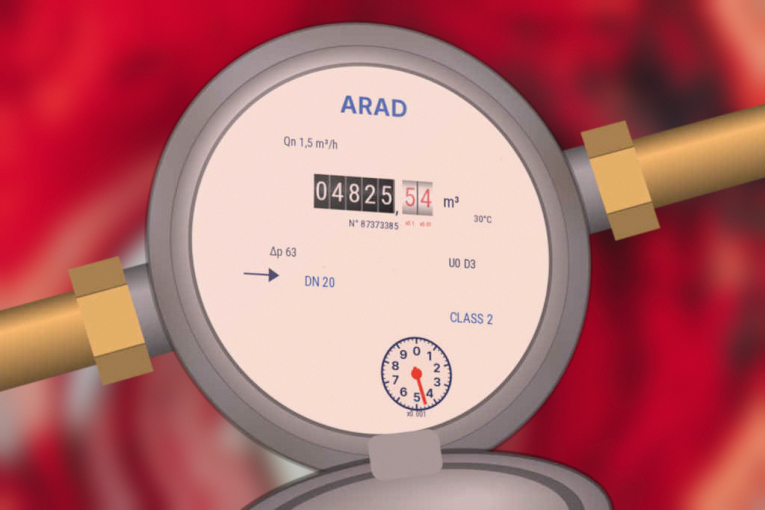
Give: 4825.544 m³
